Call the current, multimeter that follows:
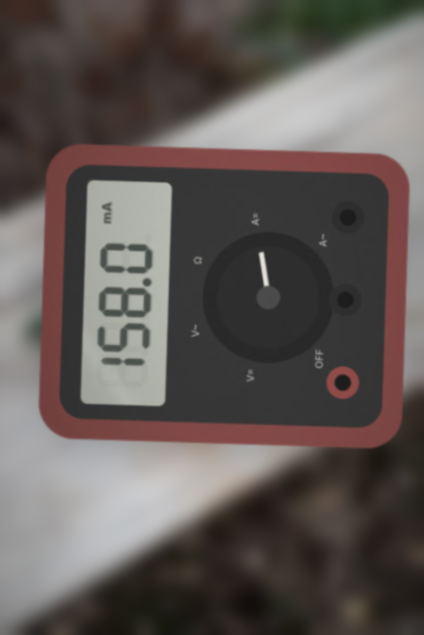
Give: 158.0 mA
